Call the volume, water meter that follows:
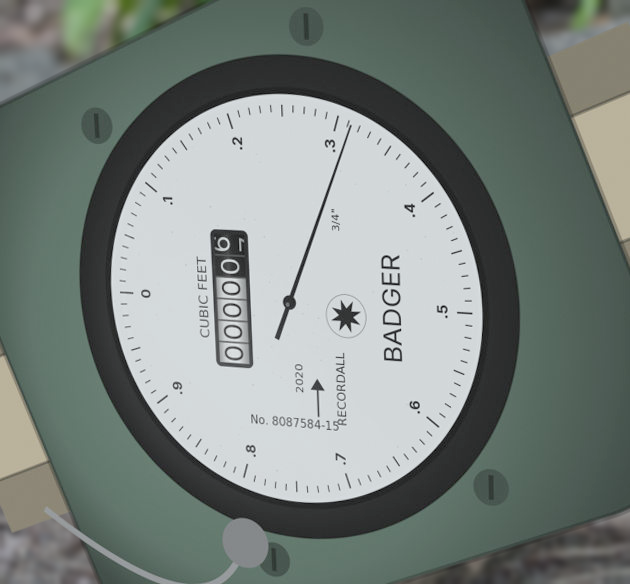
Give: 6.31 ft³
